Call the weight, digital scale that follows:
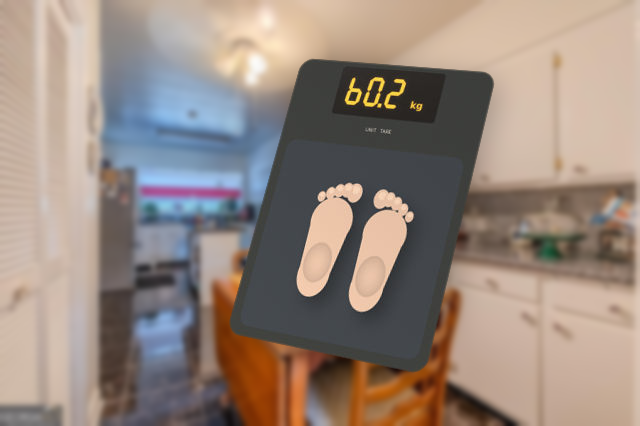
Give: 60.2 kg
